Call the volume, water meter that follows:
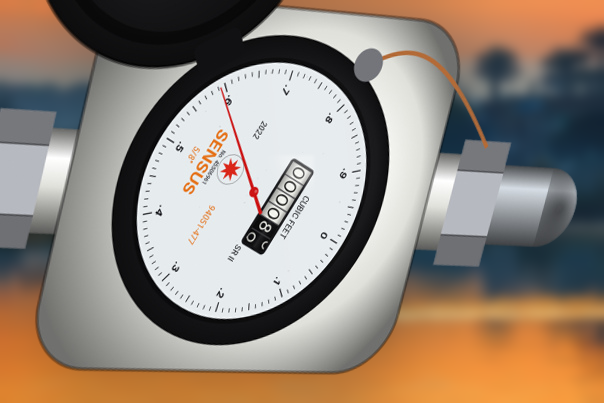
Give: 88.59 ft³
